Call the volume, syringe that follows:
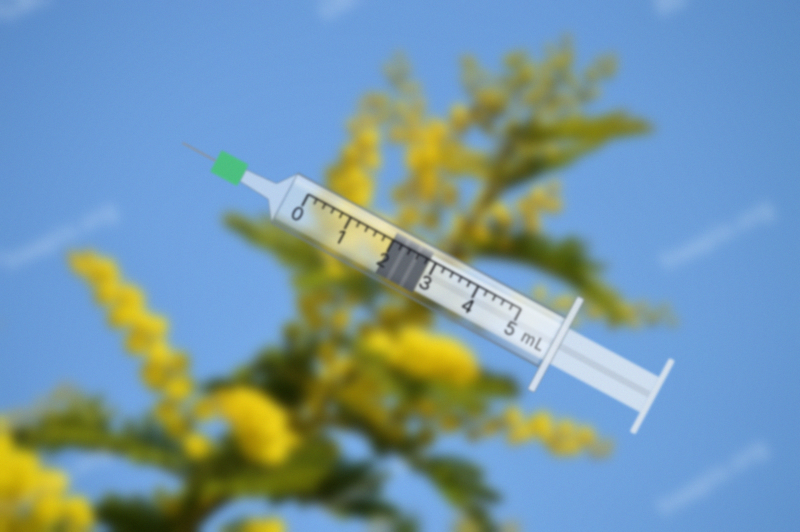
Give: 2 mL
